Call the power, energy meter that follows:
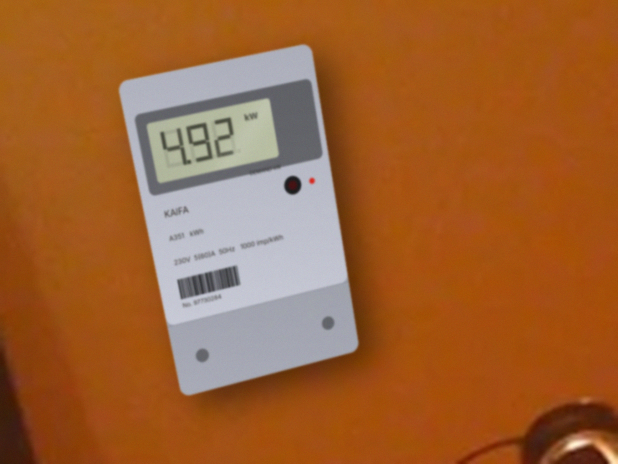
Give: 4.92 kW
